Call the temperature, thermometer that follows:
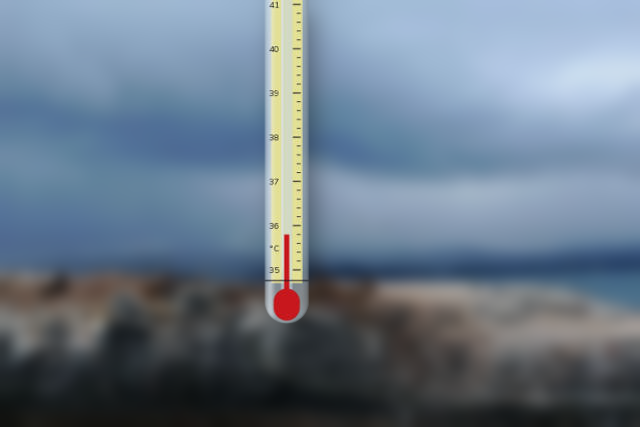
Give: 35.8 °C
